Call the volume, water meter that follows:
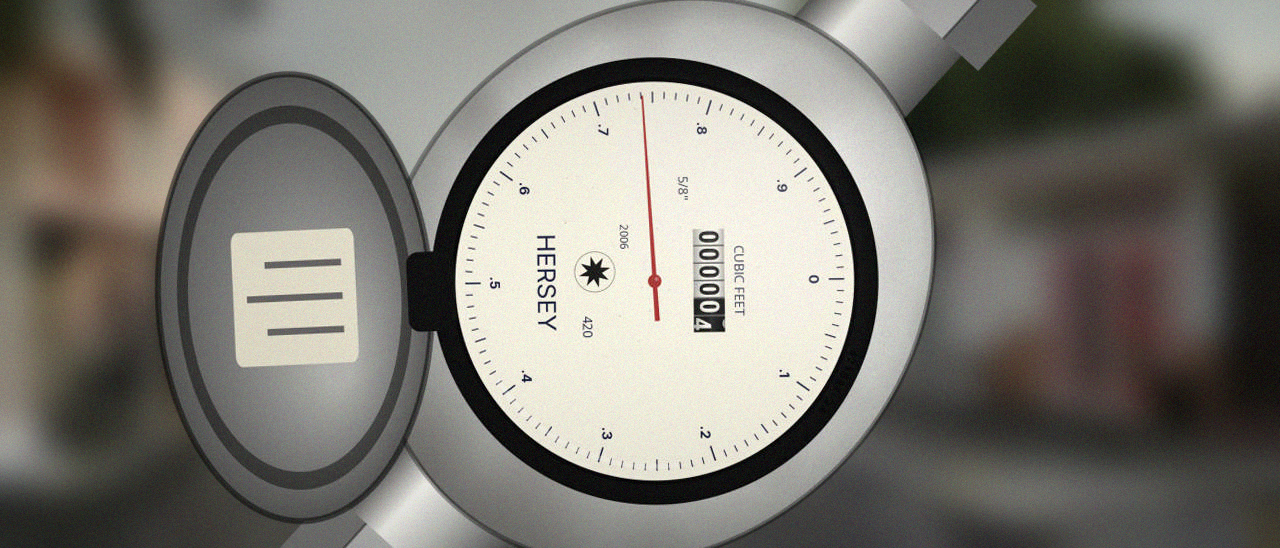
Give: 3.74 ft³
